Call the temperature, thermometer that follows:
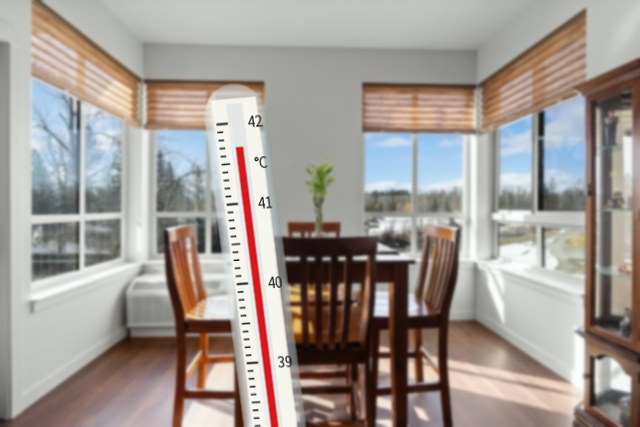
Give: 41.7 °C
